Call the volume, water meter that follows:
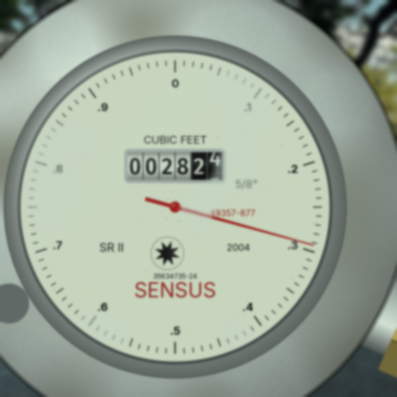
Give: 2824.29 ft³
